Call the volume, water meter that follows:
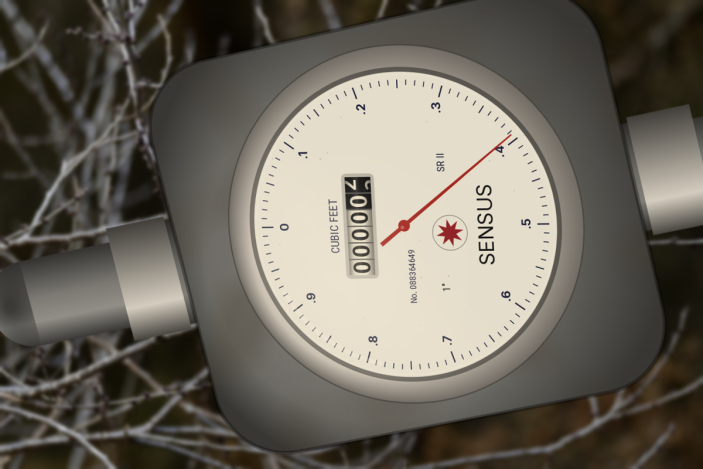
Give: 2.39 ft³
